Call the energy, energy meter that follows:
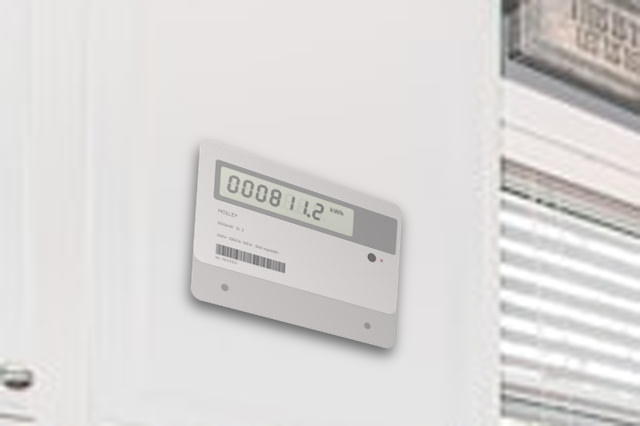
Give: 811.2 kWh
